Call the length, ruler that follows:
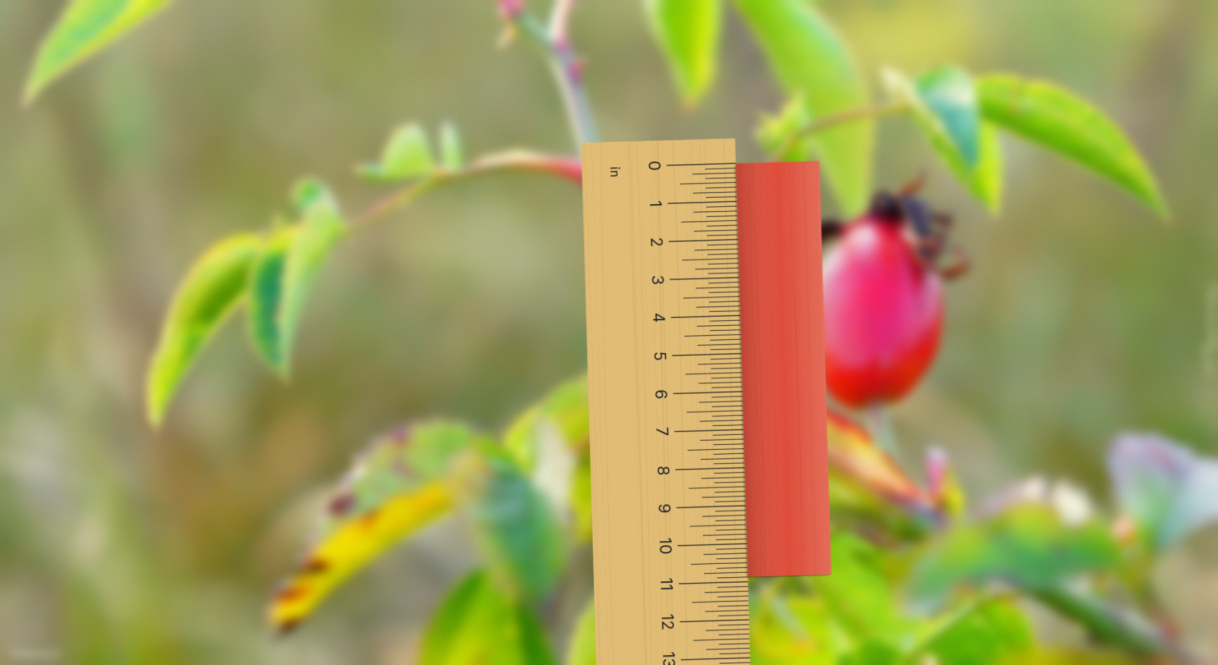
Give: 10.875 in
